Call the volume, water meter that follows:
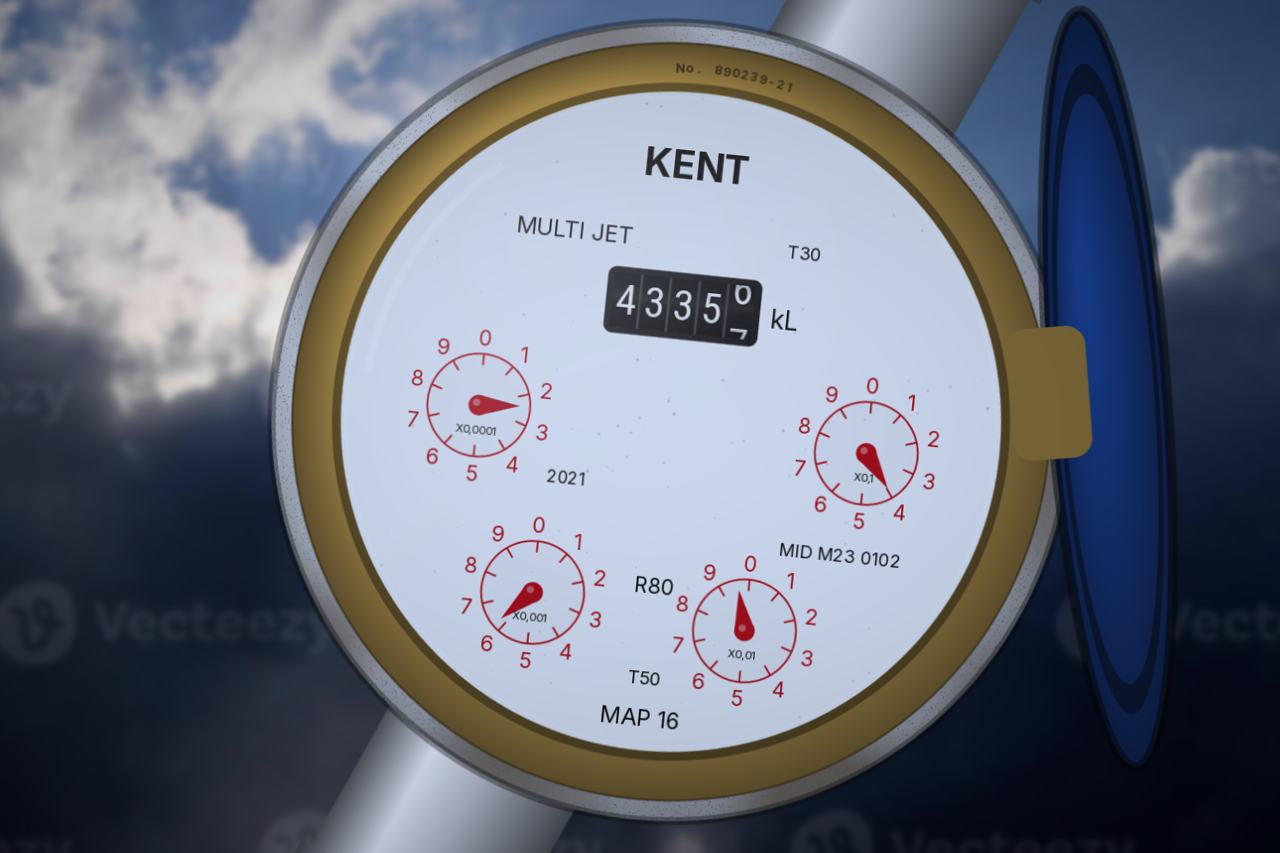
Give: 43356.3962 kL
